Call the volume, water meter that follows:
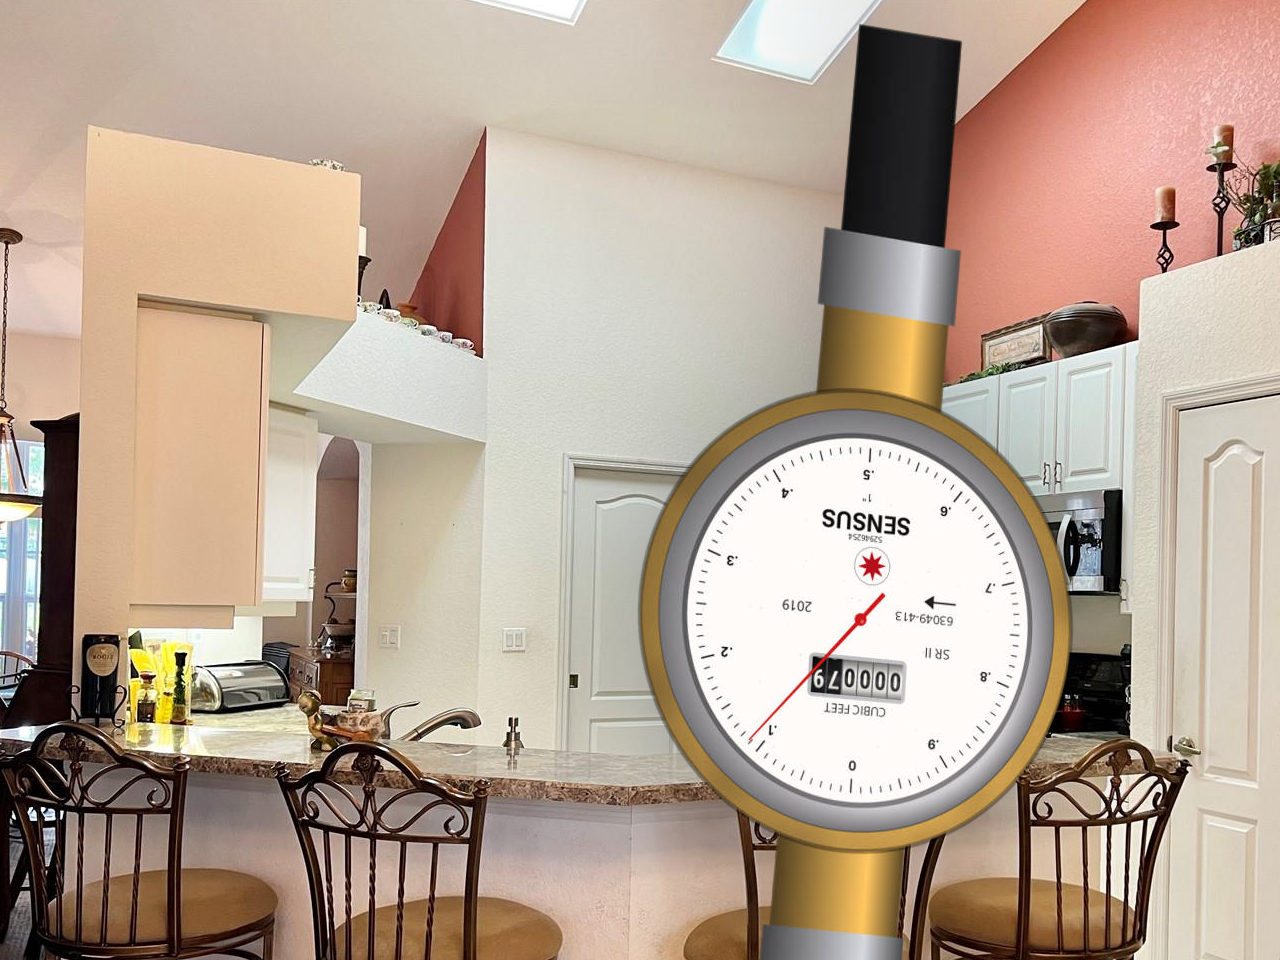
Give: 79.11 ft³
